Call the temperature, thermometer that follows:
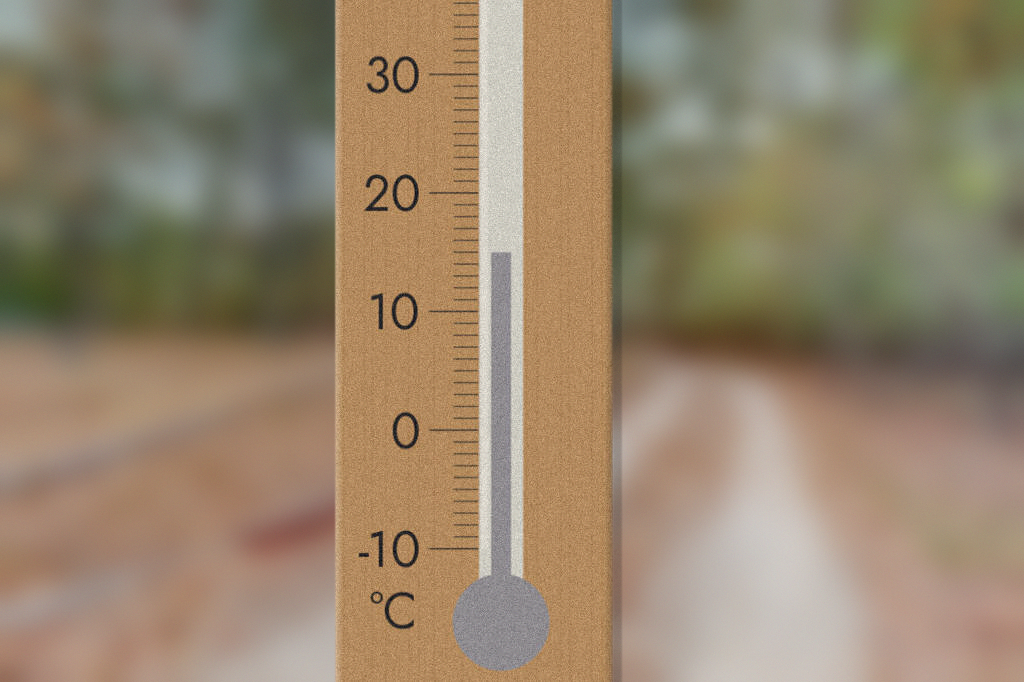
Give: 15 °C
